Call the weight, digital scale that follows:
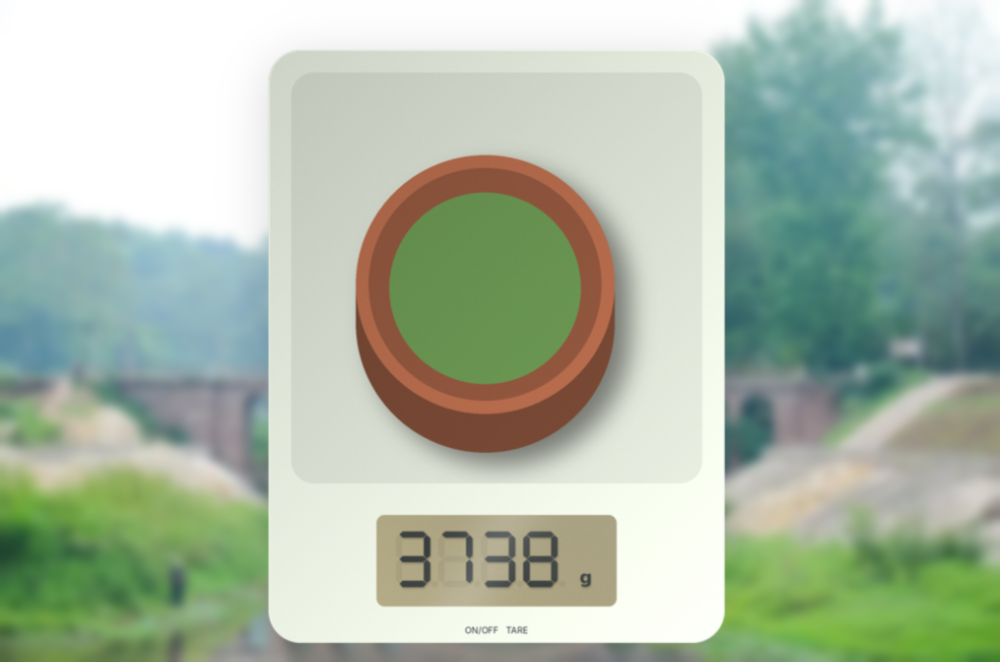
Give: 3738 g
